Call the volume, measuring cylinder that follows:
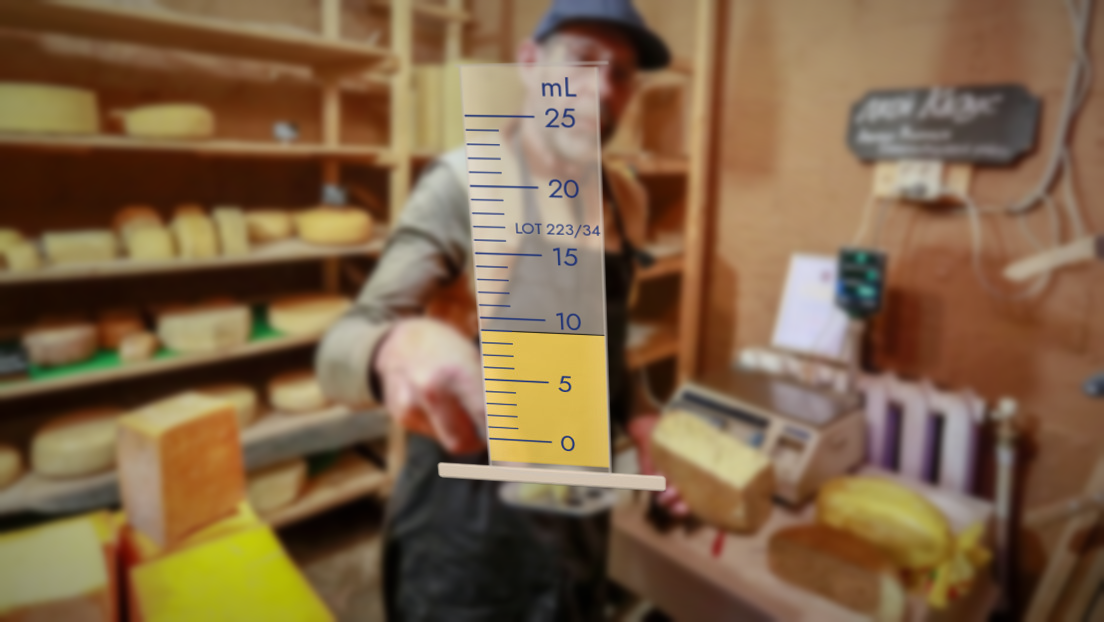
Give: 9 mL
